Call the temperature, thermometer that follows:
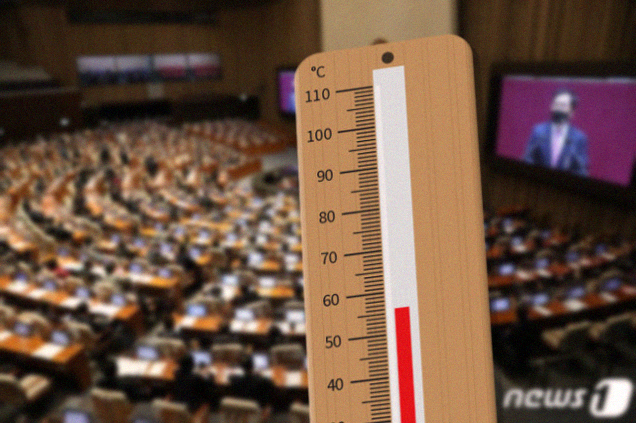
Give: 56 °C
